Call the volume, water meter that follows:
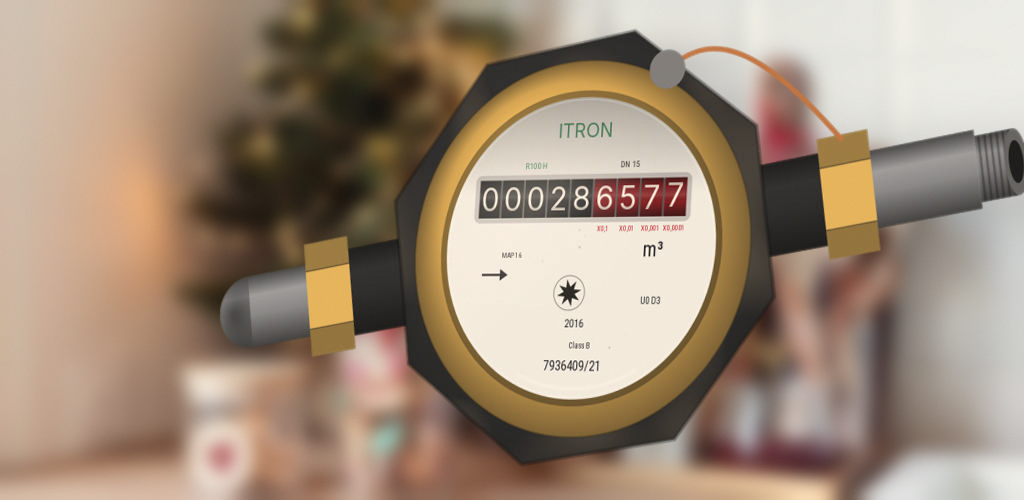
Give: 28.6577 m³
